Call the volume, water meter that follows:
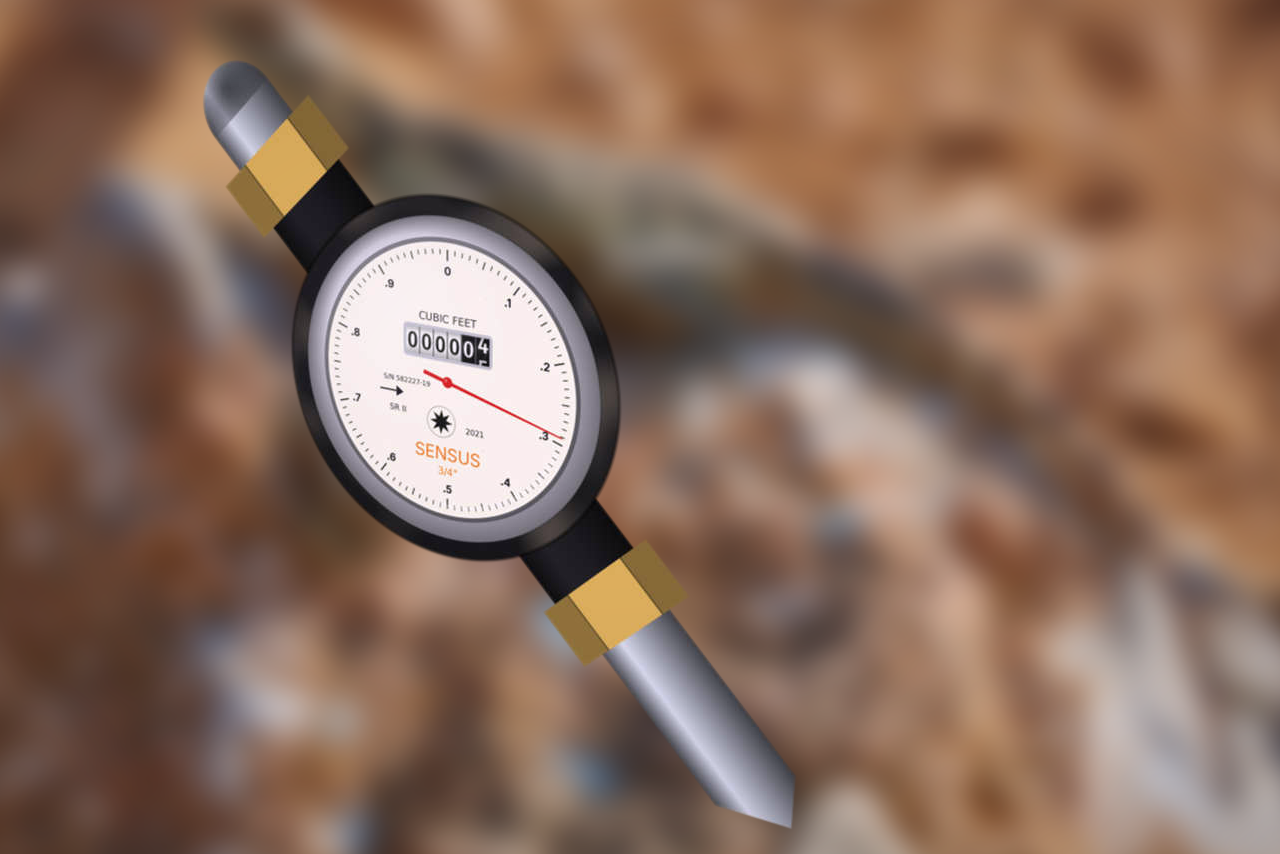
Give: 4.29 ft³
